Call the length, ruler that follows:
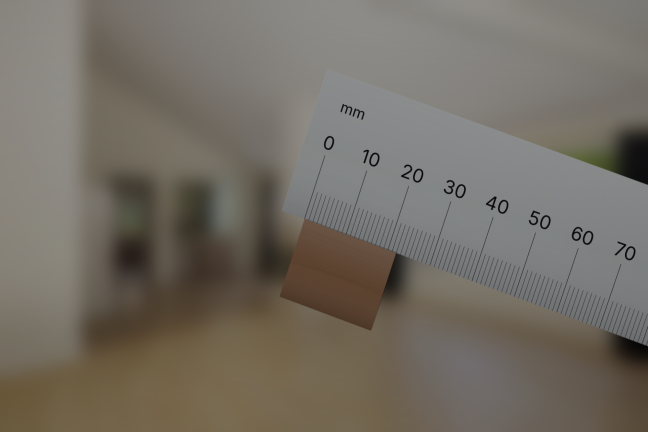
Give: 22 mm
